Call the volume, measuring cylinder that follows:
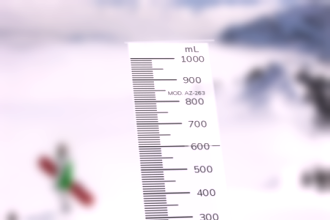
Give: 600 mL
